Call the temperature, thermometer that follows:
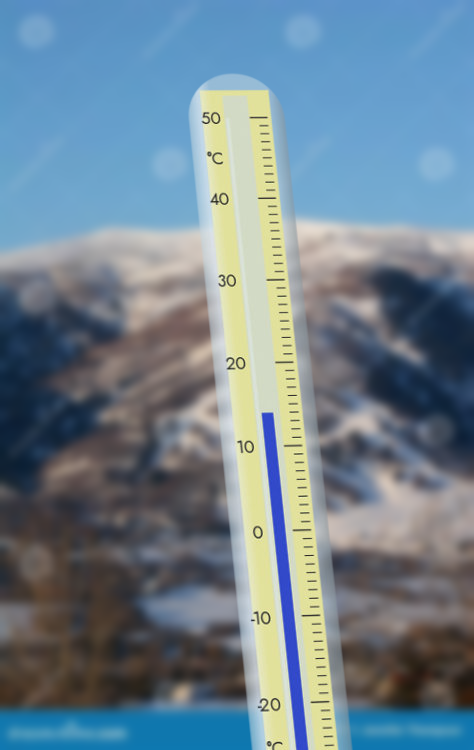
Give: 14 °C
